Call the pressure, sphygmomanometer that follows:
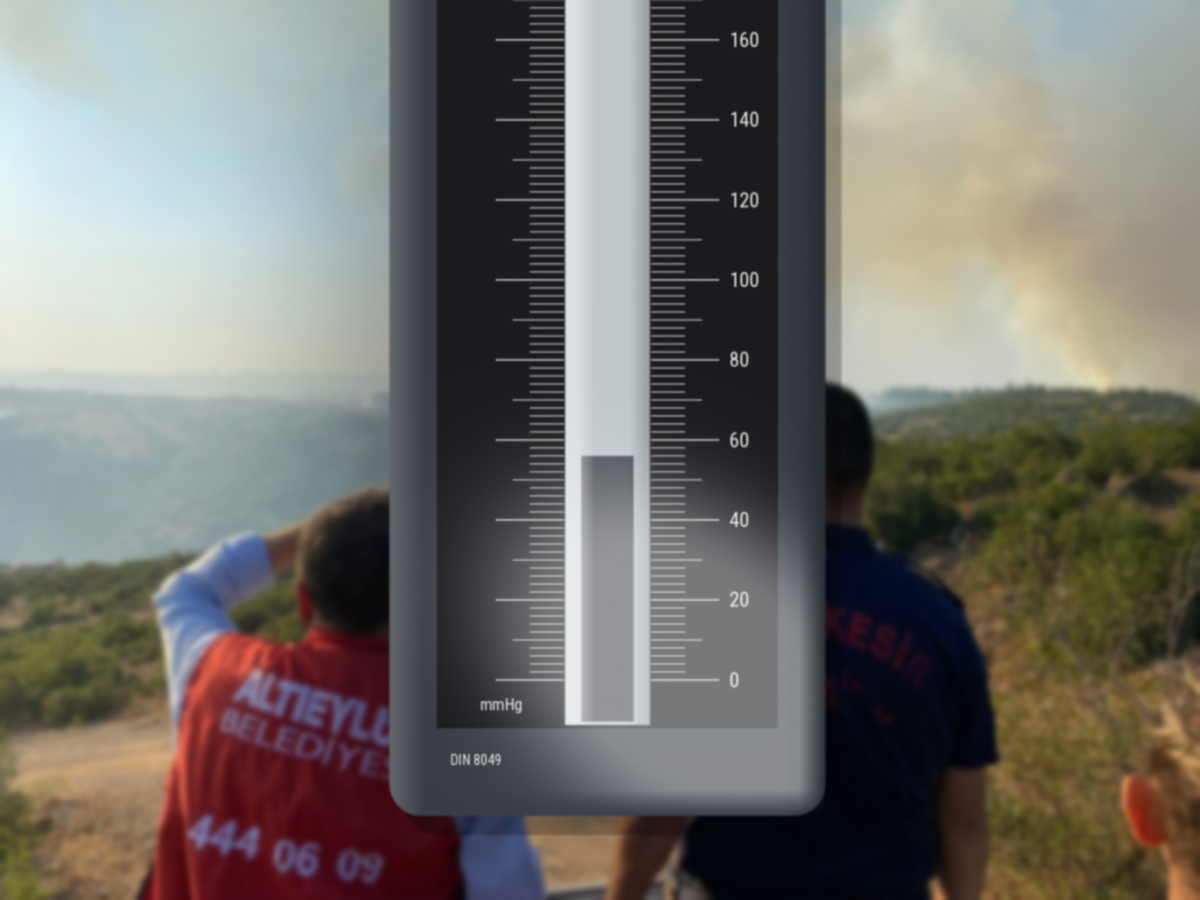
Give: 56 mmHg
